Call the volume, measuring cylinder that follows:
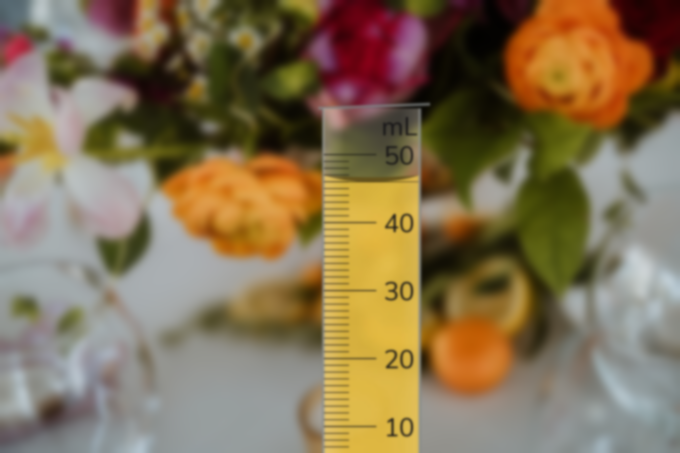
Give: 46 mL
